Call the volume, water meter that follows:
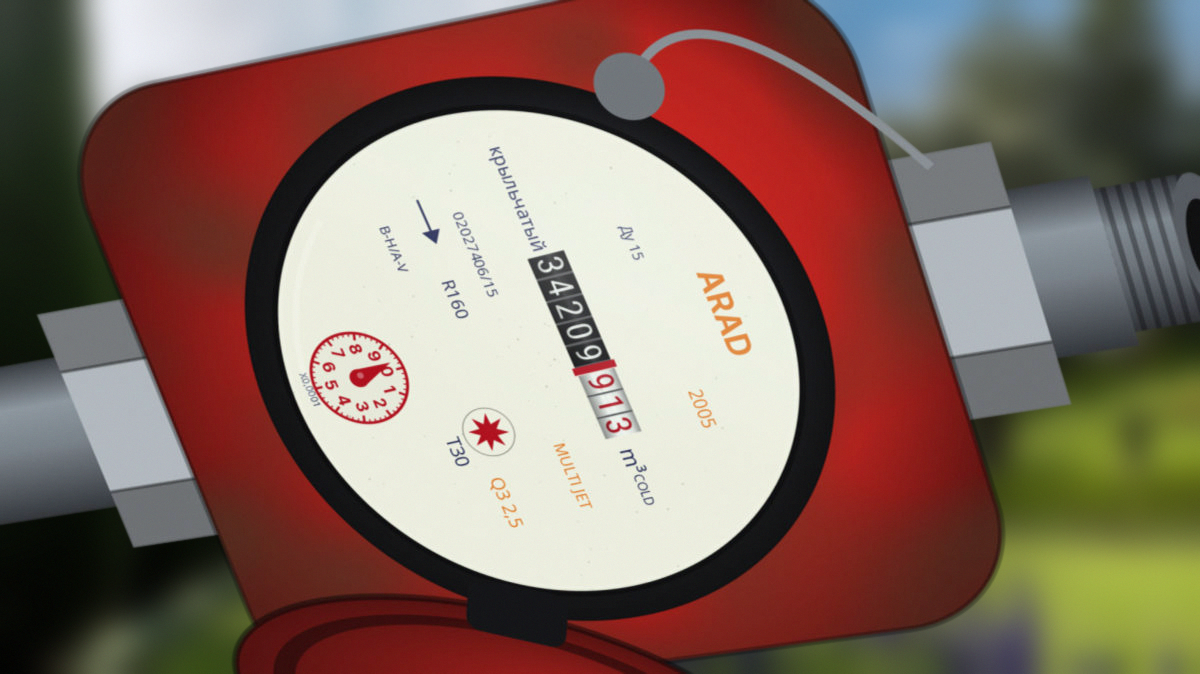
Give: 34209.9129 m³
